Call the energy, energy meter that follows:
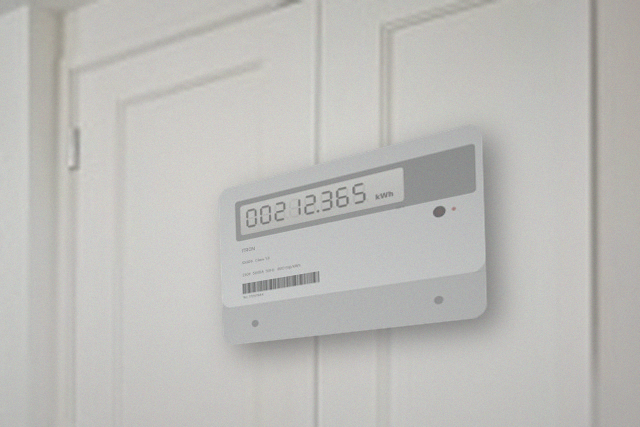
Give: 212.365 kWh
